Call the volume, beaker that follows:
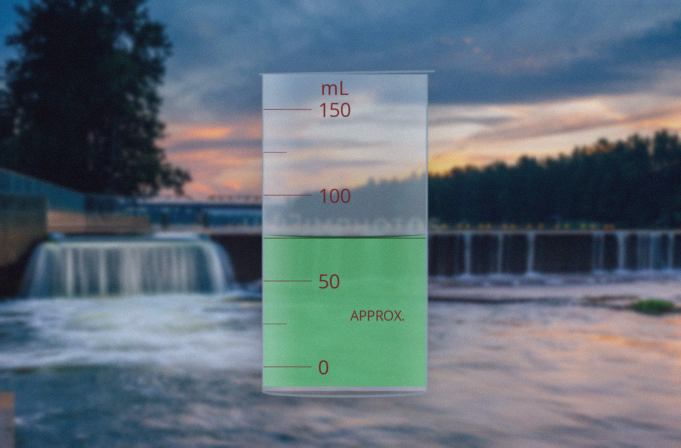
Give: 75 mL
